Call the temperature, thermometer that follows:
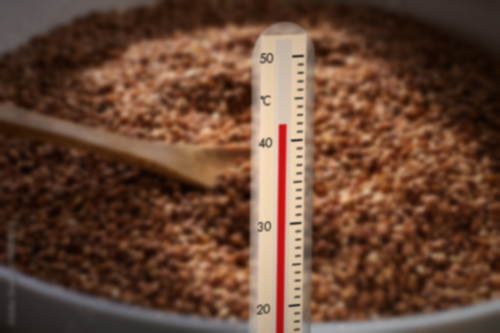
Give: 42 °C
